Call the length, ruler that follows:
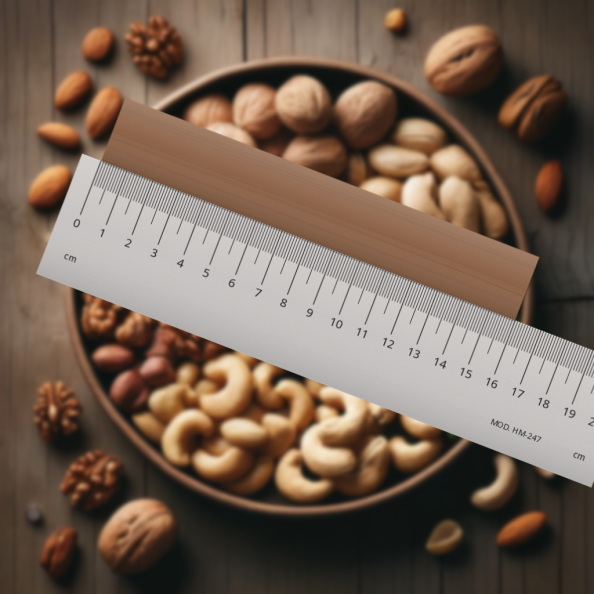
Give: 16 cm
